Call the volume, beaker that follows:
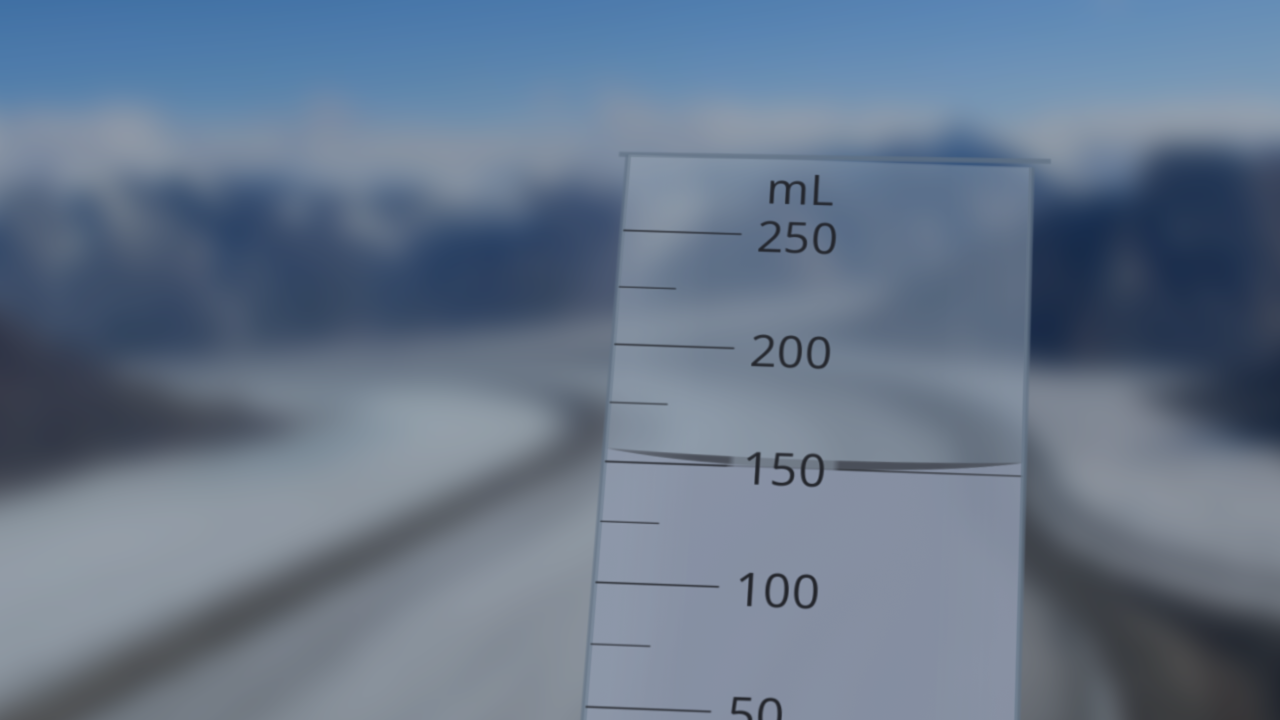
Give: 150 mL
